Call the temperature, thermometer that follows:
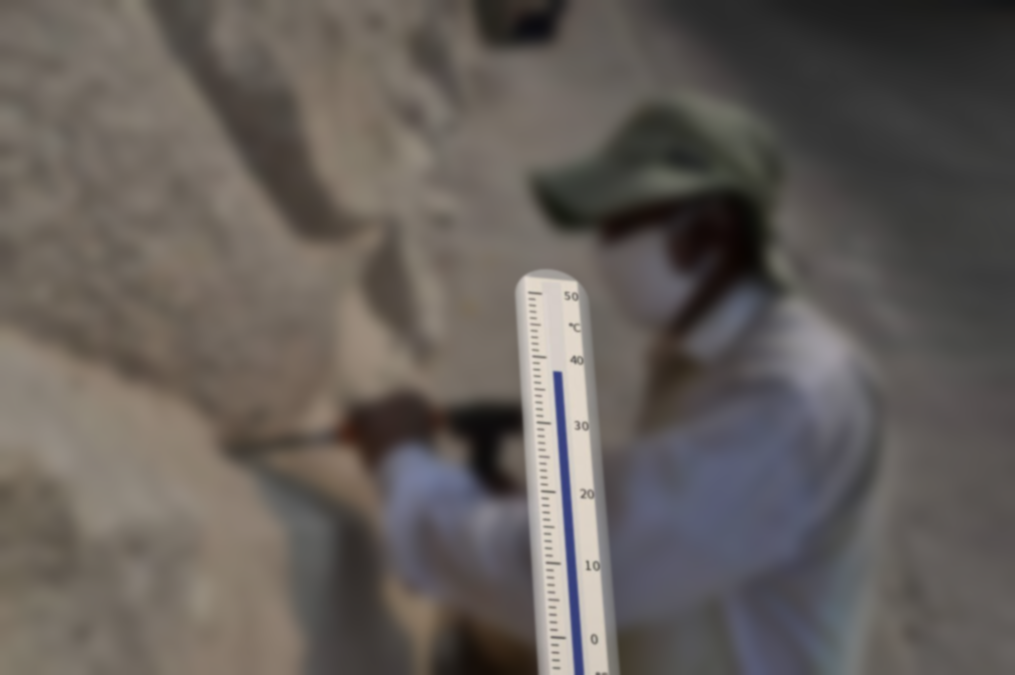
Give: 38 °C
